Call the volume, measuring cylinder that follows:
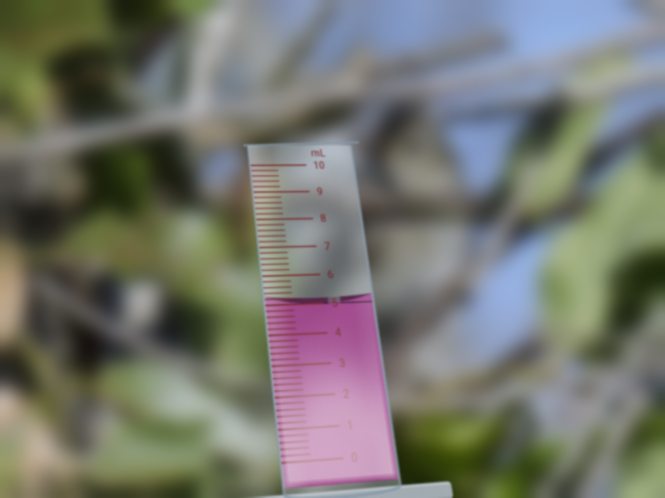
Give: 5 mL
